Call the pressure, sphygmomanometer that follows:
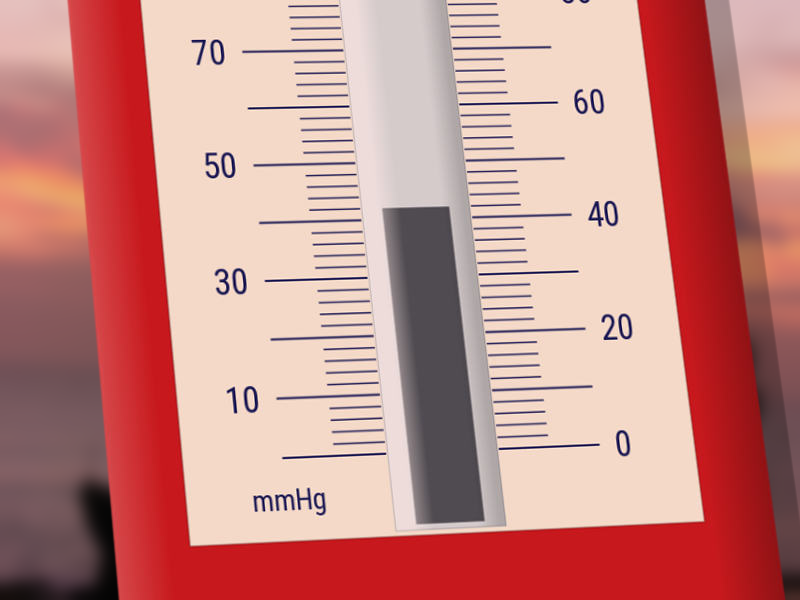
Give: 42 mmHg
